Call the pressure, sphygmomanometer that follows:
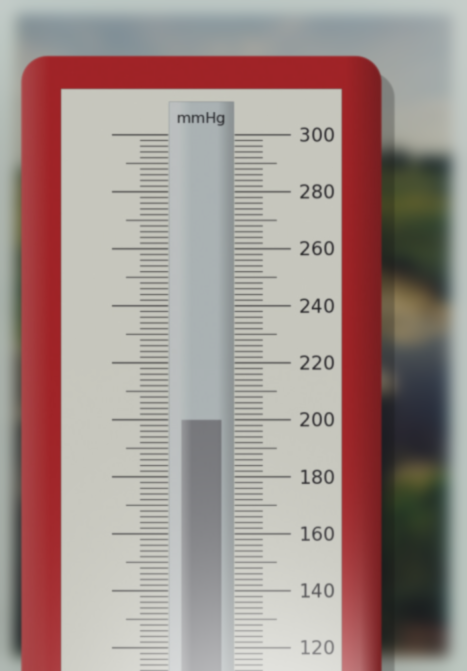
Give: 200 mmHg
